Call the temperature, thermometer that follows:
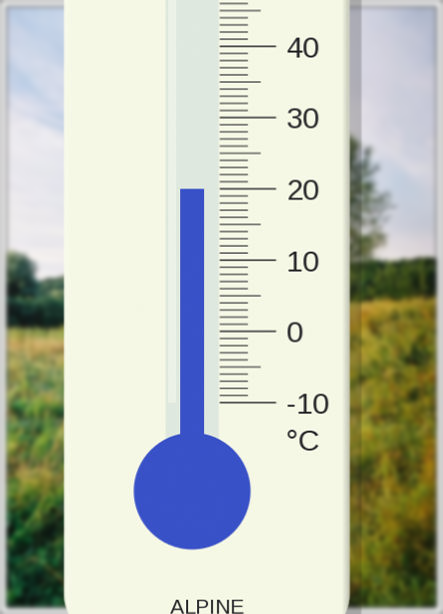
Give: 20 °C
